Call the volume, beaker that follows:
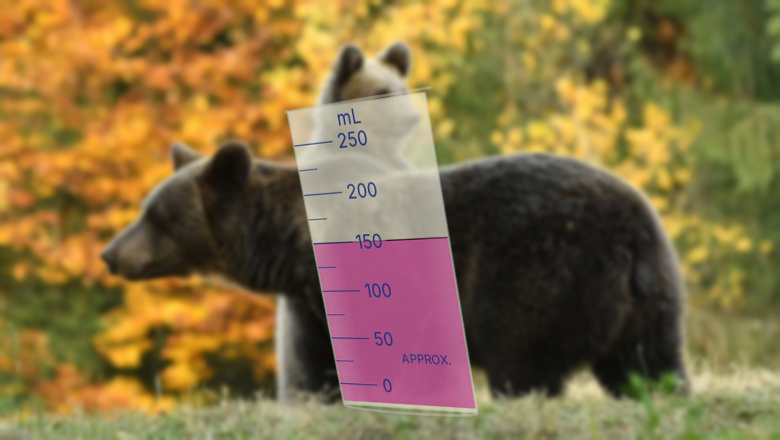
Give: 150 mL
